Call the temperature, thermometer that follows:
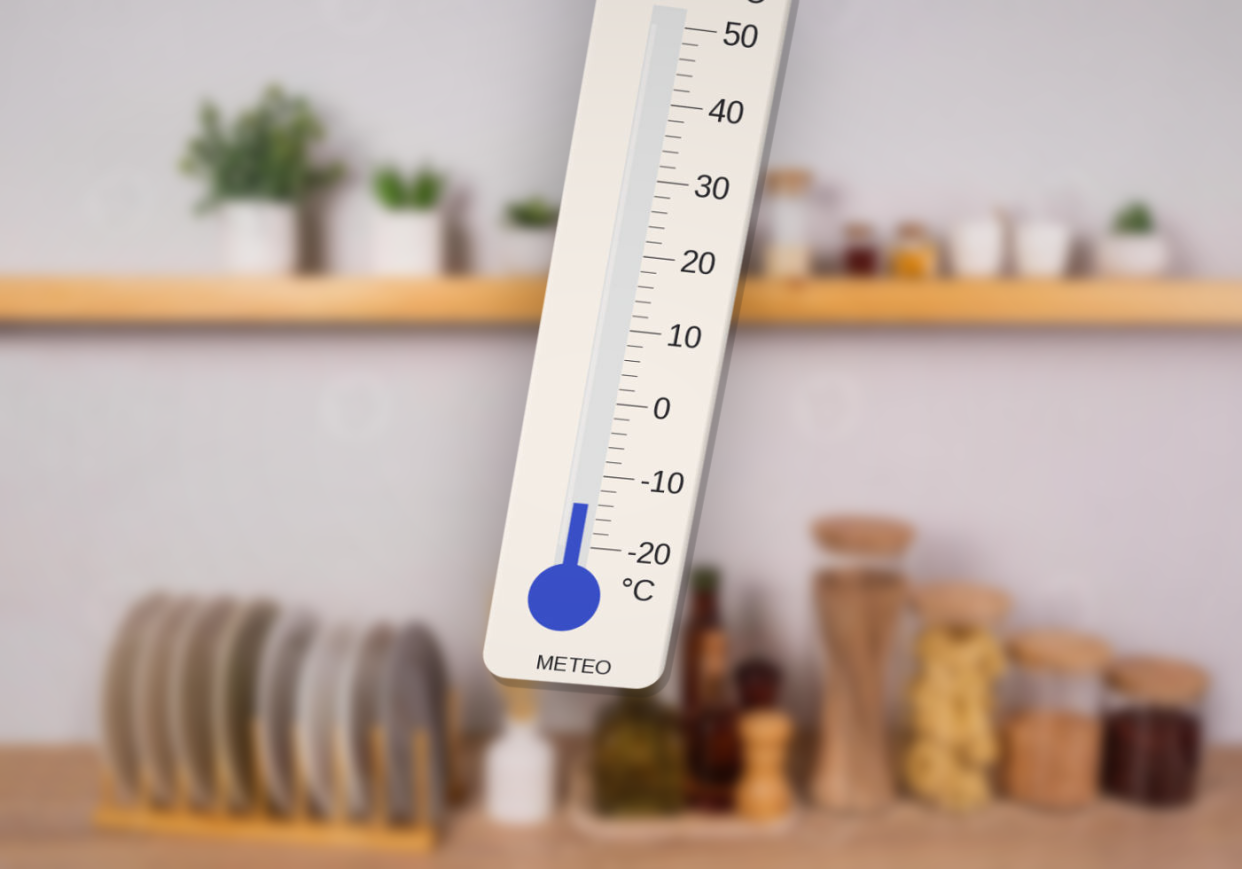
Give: -14 °C
